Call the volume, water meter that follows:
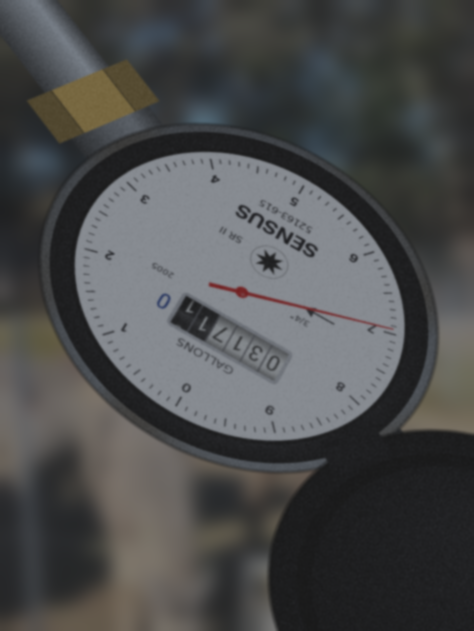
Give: 317106.9 gal
